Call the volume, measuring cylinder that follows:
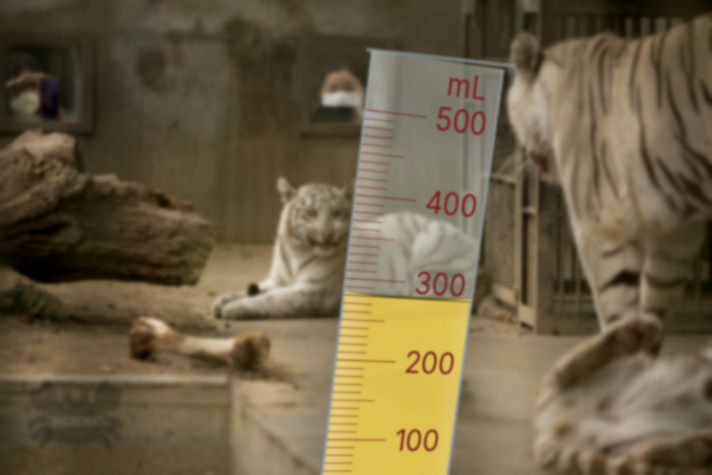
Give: 280 mL
